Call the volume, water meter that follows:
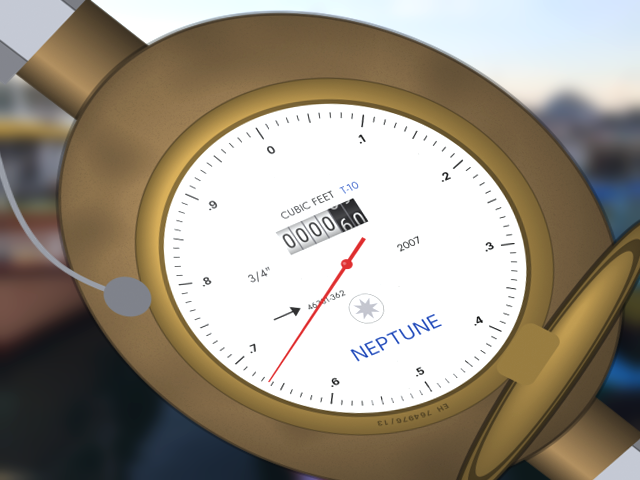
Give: 59.66 ft³
